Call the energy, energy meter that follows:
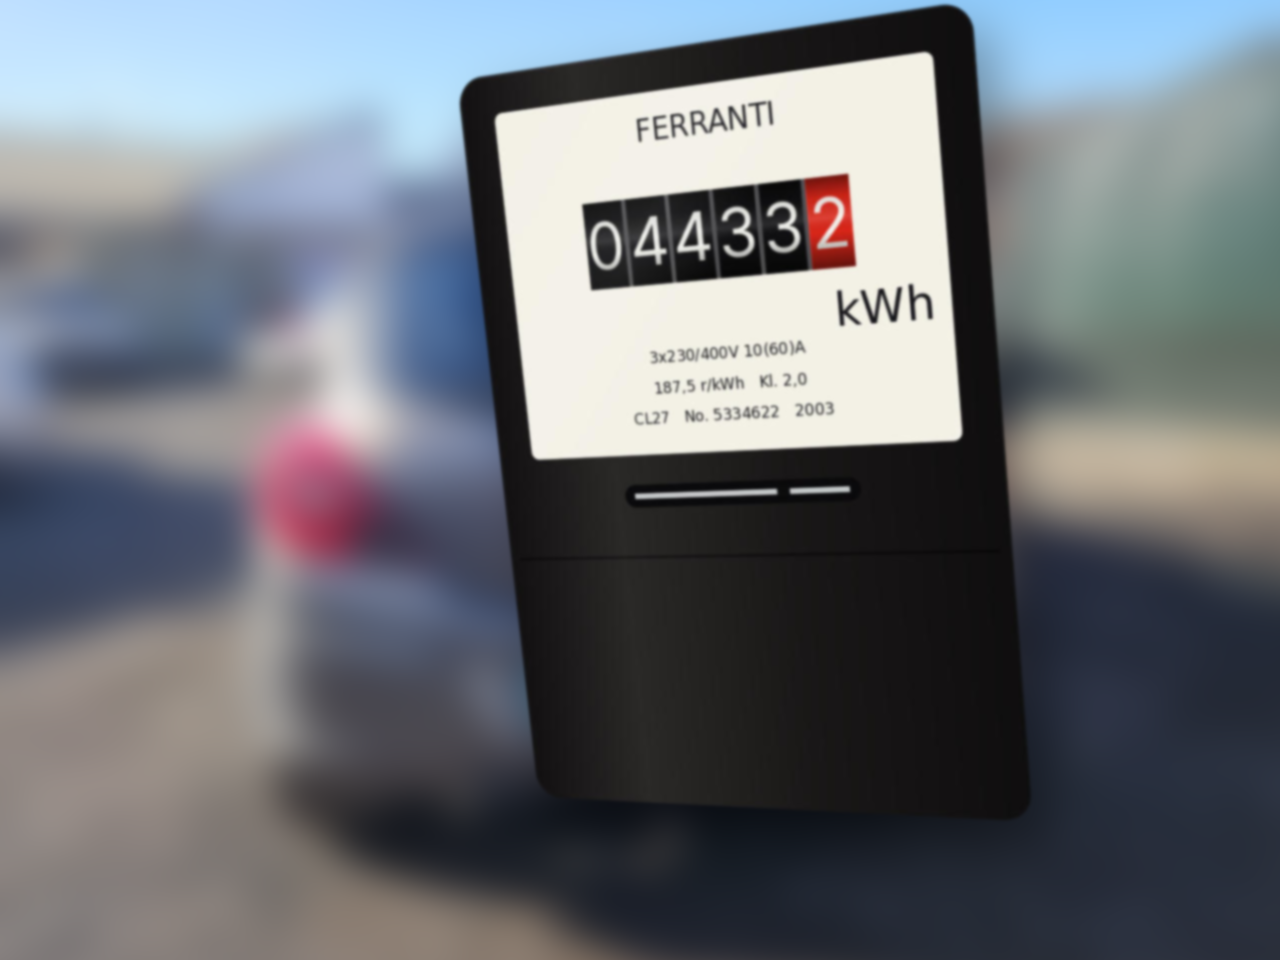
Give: 4433.2 kWh
